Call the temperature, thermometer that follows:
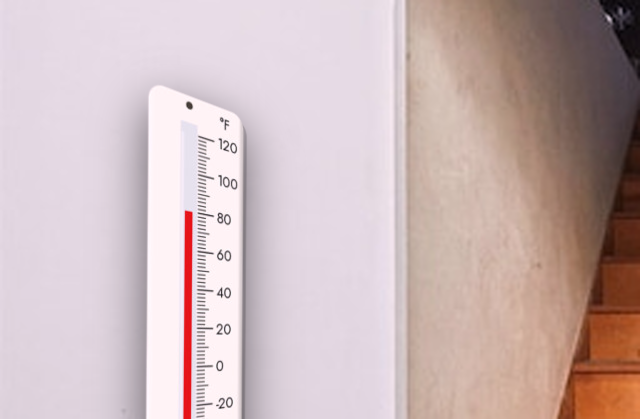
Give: 80 °F
